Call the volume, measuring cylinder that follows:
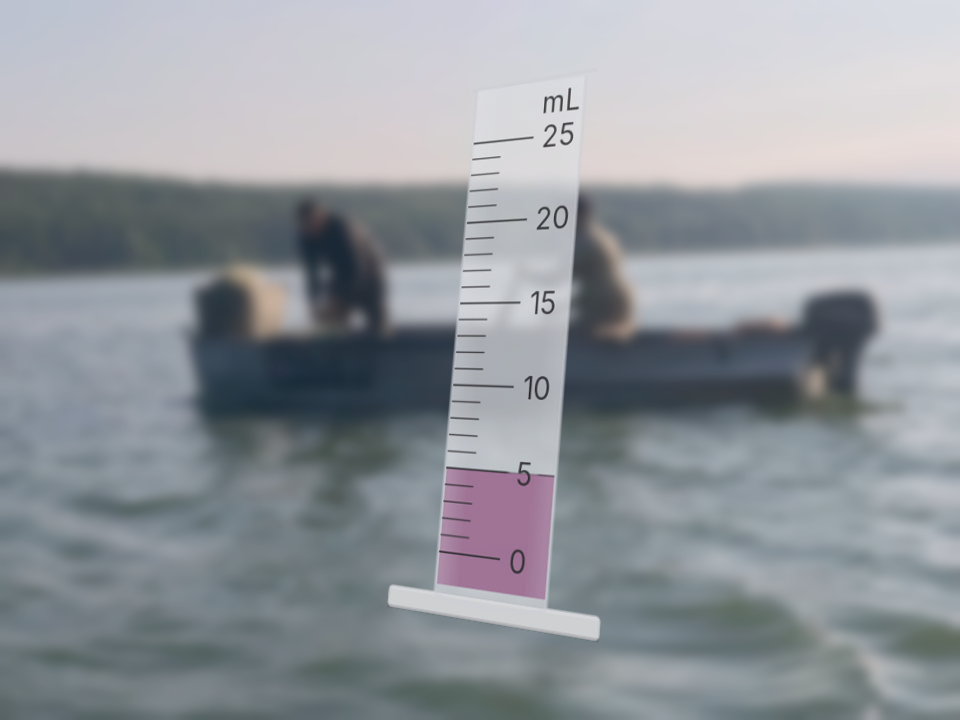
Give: 5 mL
